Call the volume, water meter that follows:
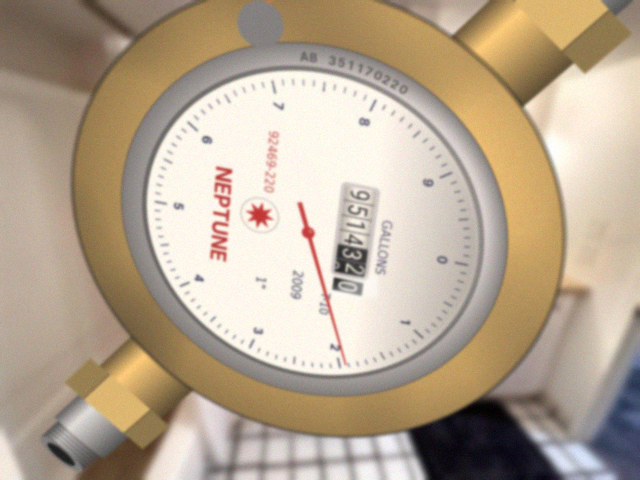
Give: 9514321.9 gal
